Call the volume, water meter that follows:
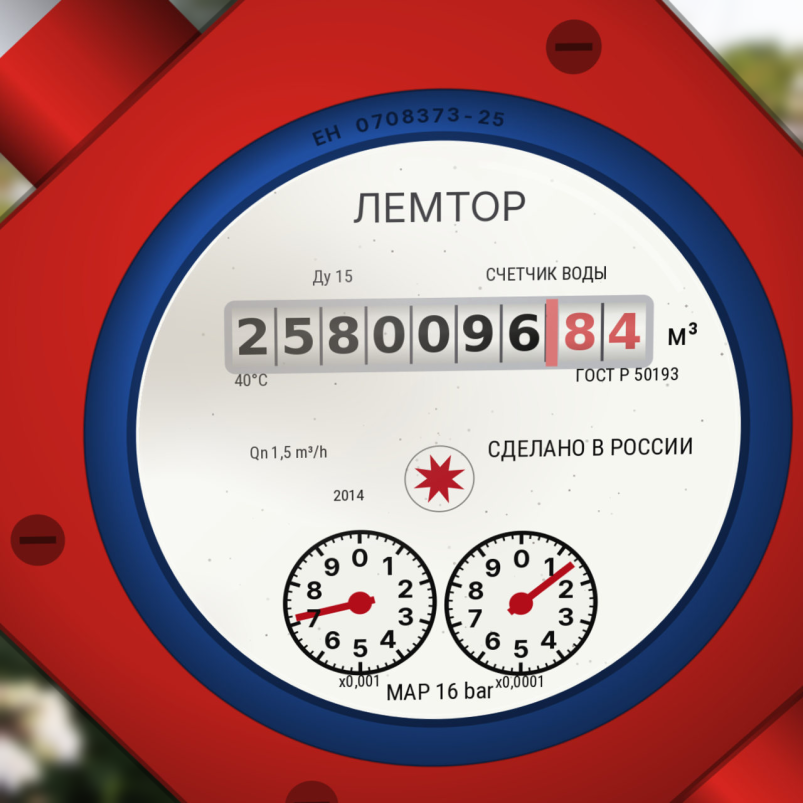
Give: 2580096.8471 m³
